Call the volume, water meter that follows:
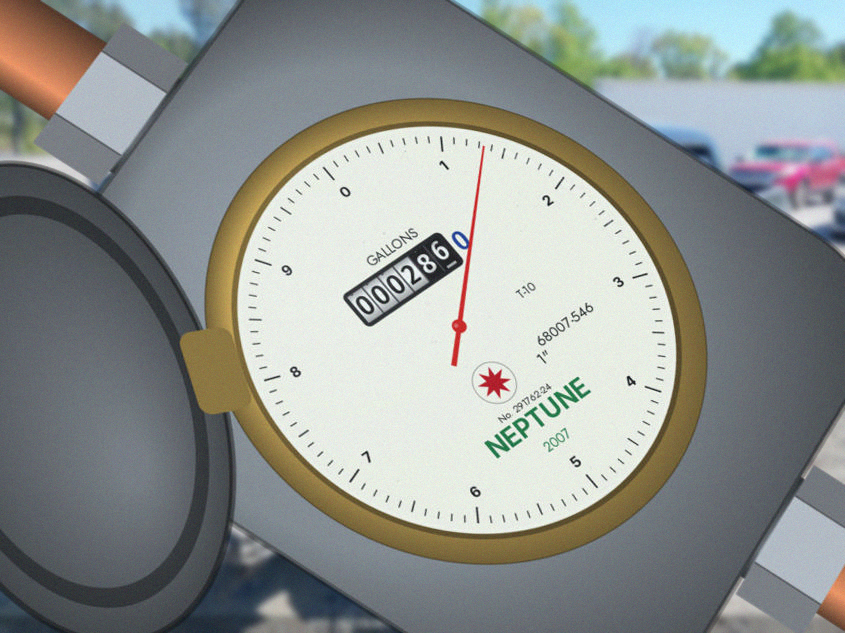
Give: 2861.3 gal
